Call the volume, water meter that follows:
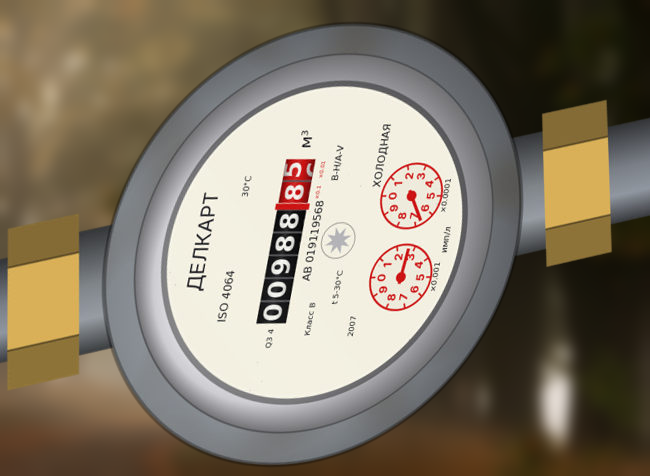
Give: 988.8526 m³
